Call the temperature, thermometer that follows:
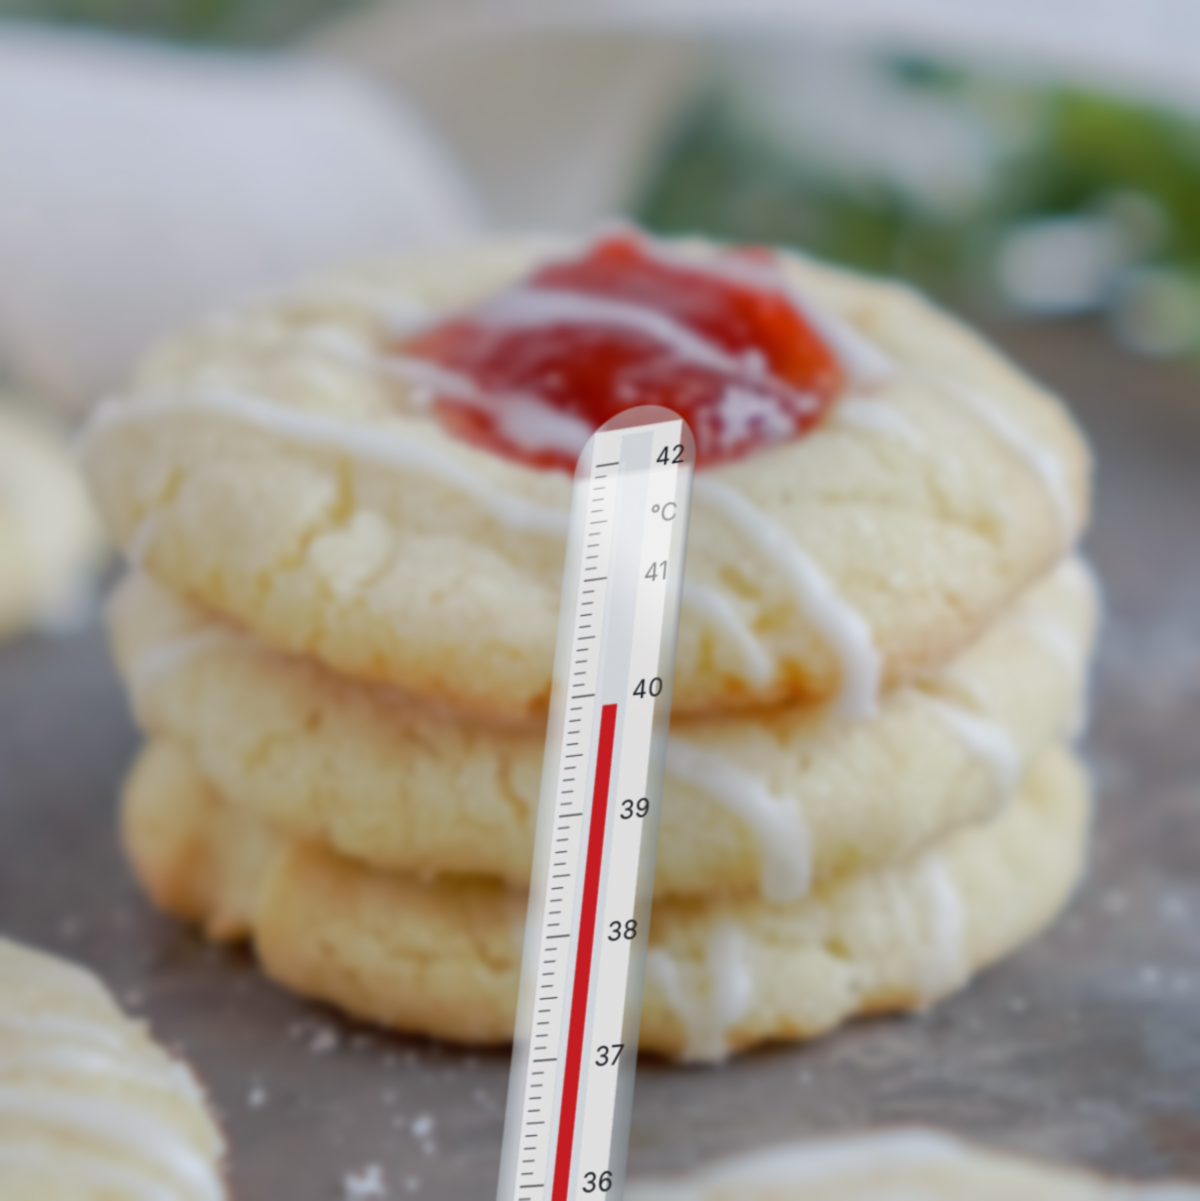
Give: 39.9 °C
